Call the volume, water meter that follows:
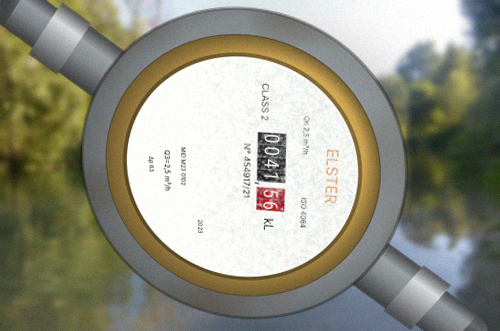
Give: 41.56 kL
